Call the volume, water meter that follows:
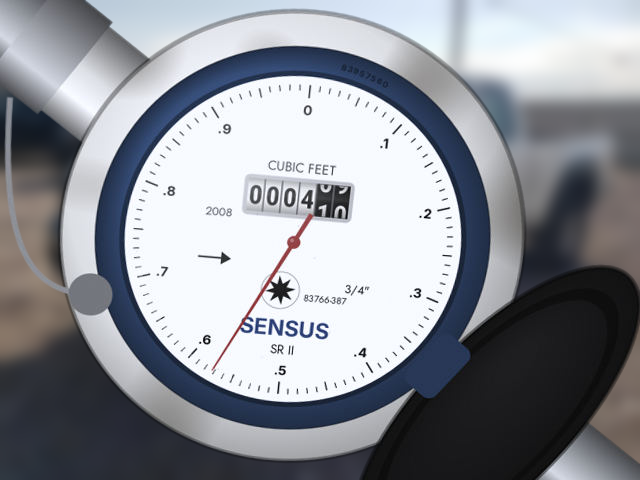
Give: 409.57 ft³
